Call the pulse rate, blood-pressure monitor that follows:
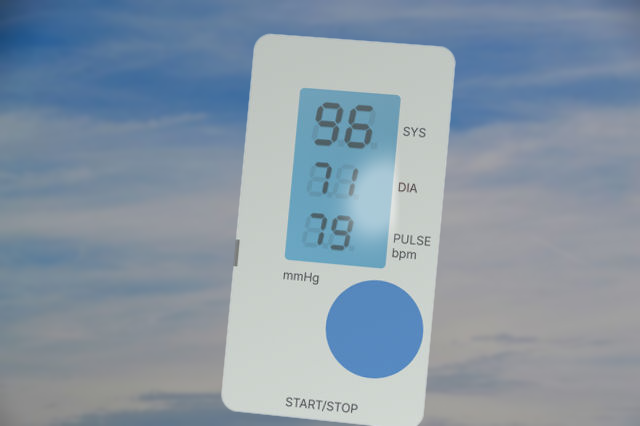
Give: 79 bpm
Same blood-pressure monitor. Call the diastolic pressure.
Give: 71 mmHg
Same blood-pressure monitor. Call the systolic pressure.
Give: 96 mmHg
